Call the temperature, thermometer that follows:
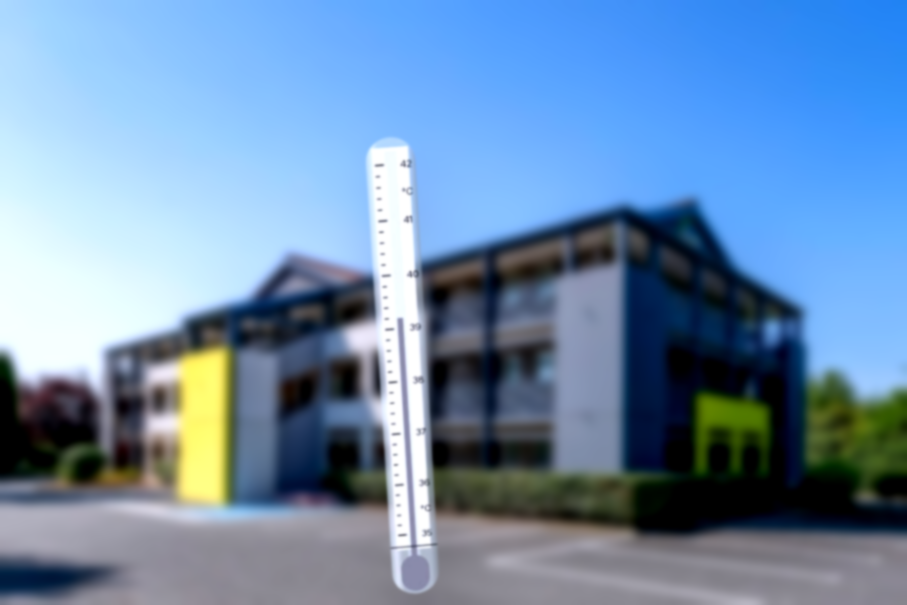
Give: 39.2 °C
